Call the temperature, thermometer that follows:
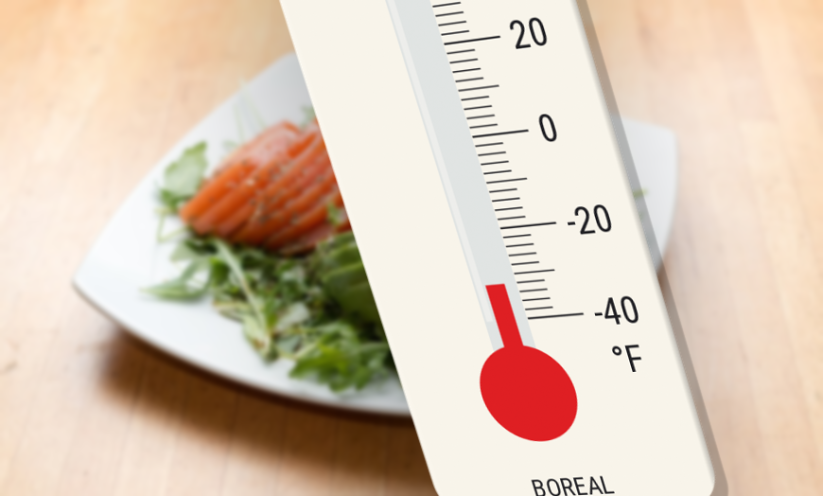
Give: -32 °F
